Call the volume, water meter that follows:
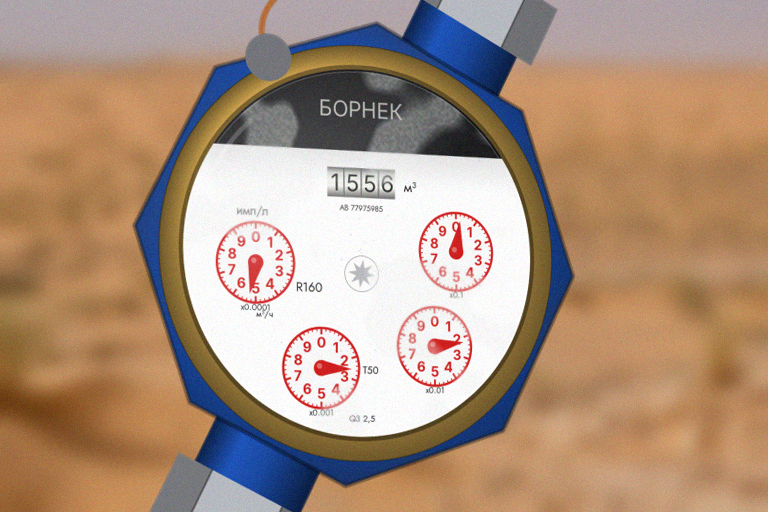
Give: 1556.0225 m³
